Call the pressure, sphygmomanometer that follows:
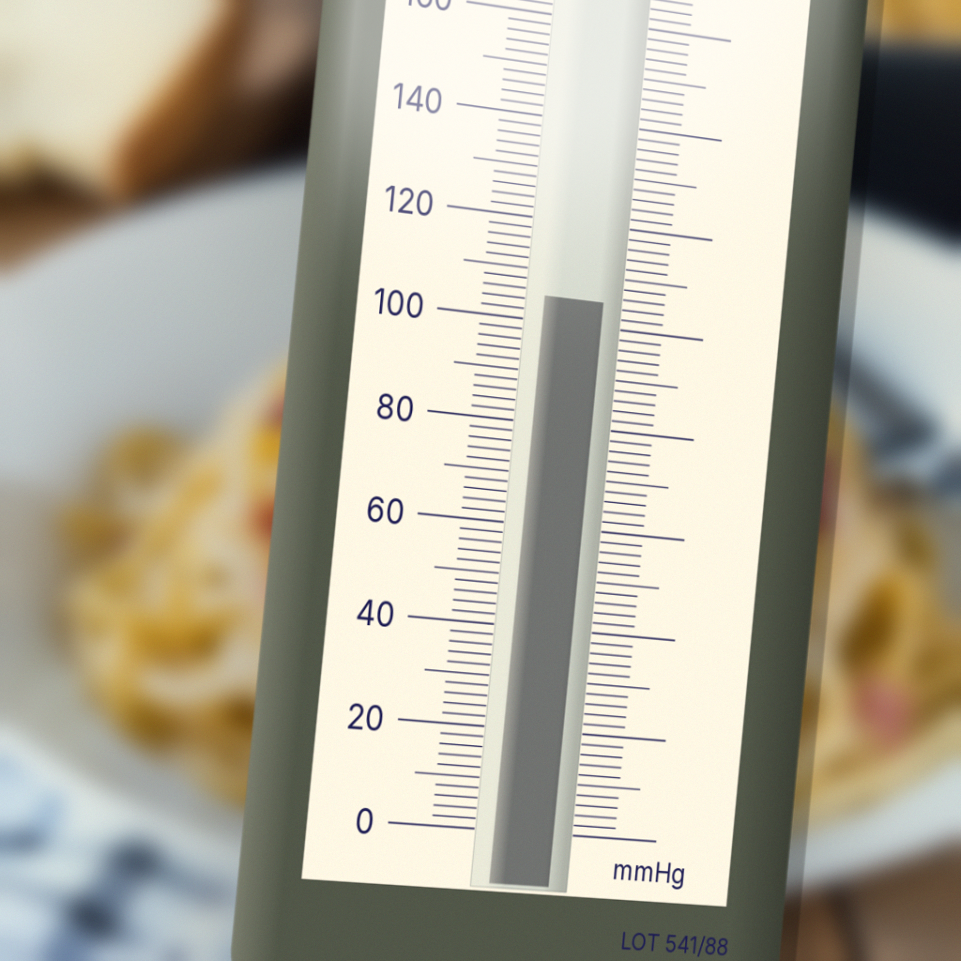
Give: 105 mmHg
